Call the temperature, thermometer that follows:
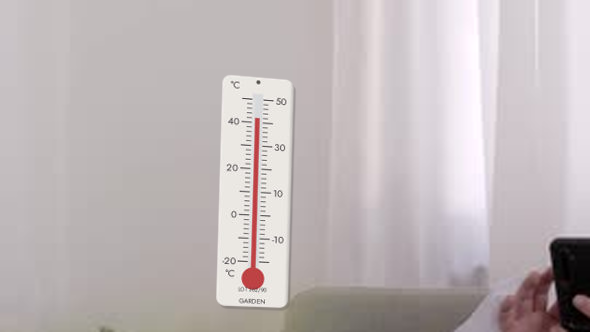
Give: 42 °C
